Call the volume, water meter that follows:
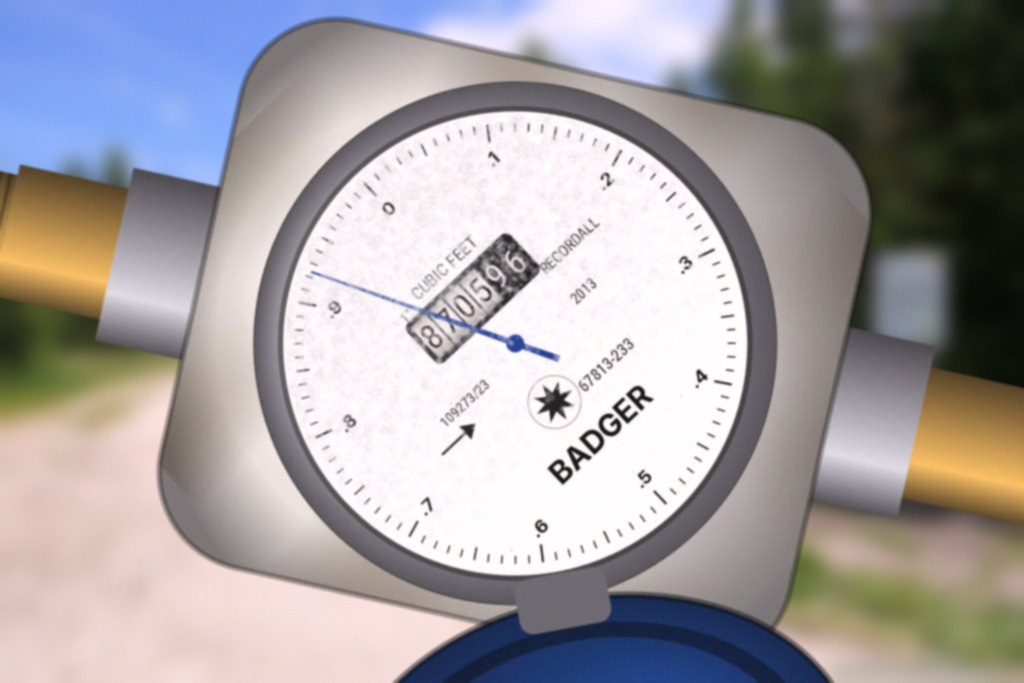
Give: 870595.92 ft³
